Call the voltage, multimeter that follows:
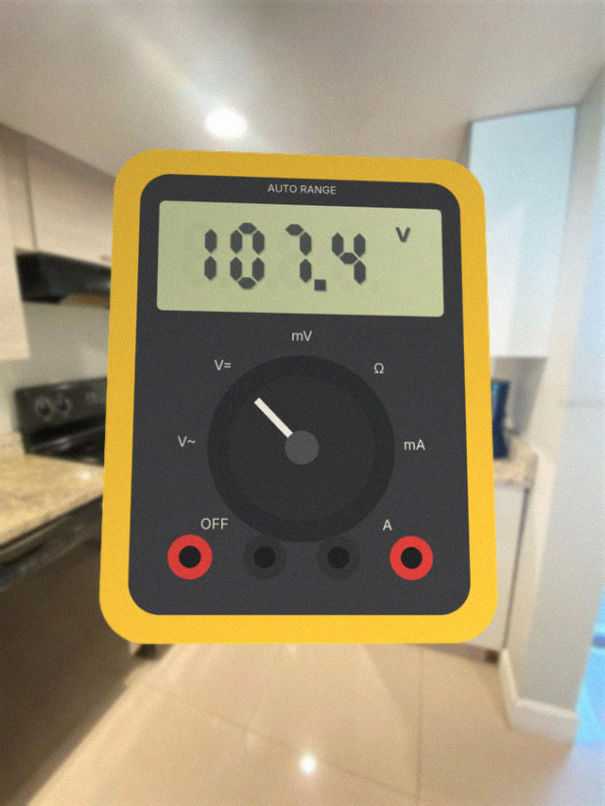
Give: 107.4 V
